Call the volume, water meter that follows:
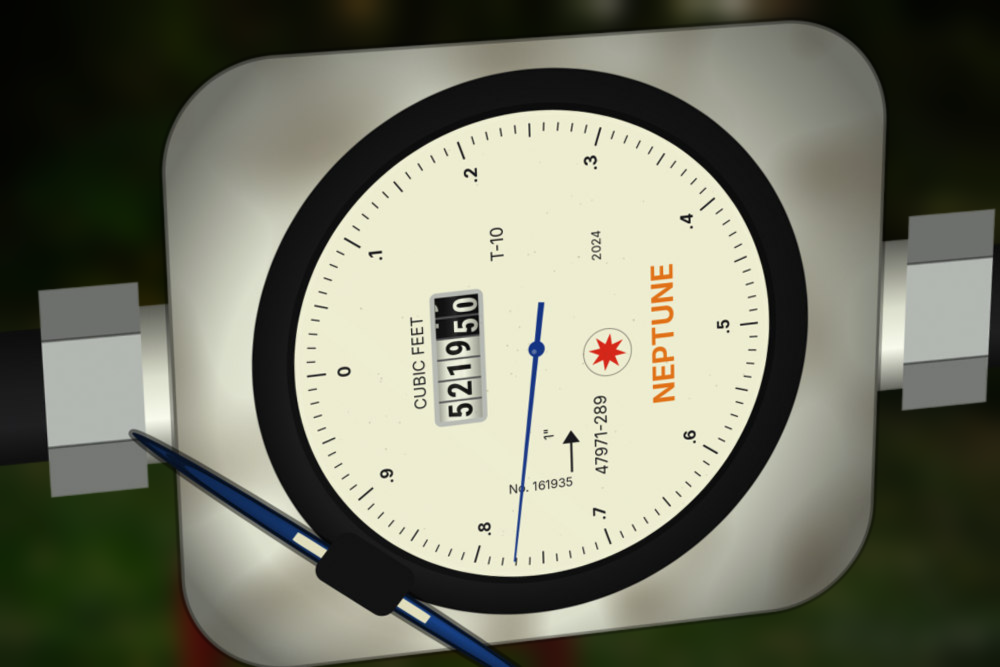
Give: 521949.77 ft³
